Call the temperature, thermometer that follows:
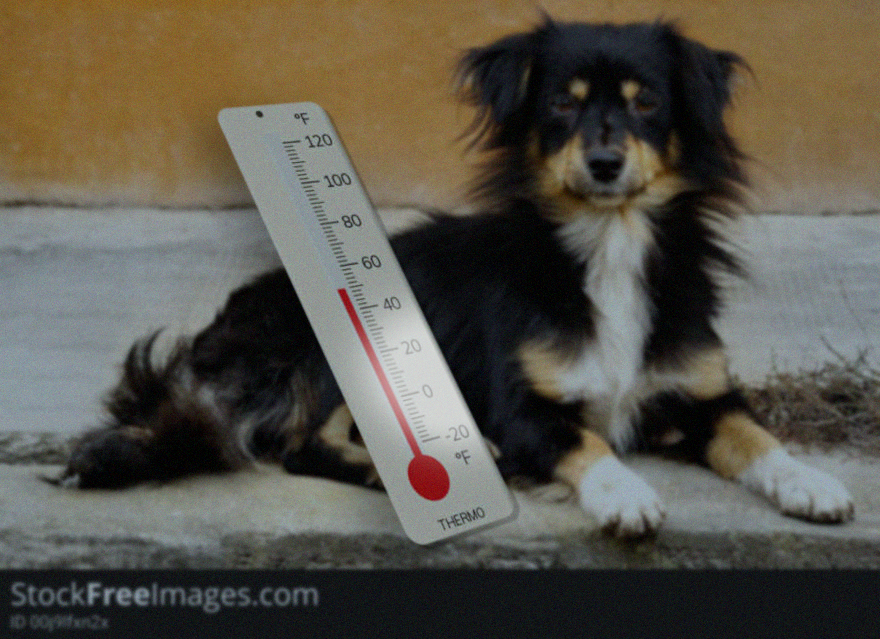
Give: 50 °F
